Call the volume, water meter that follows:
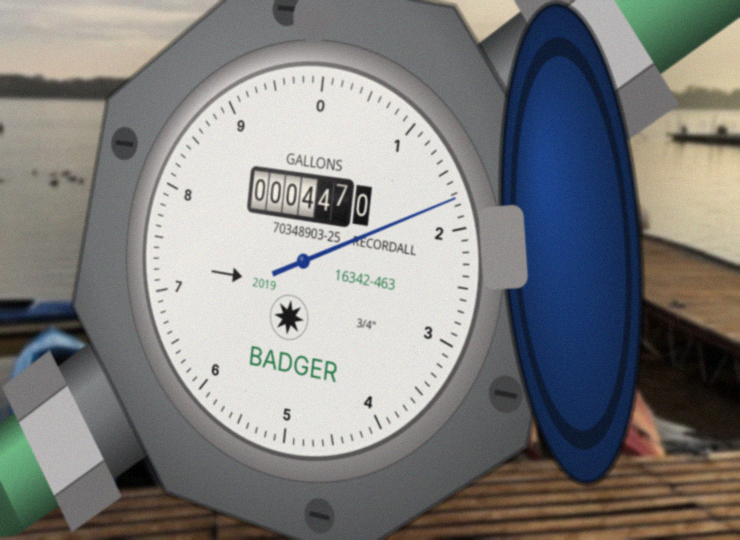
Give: 4471.7 gal
